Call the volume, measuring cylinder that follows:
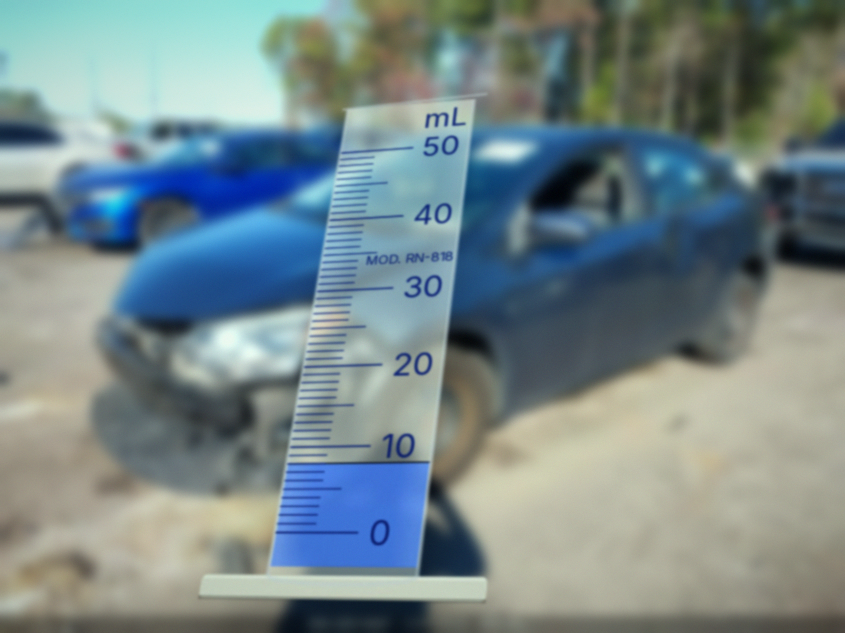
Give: 8 mL
